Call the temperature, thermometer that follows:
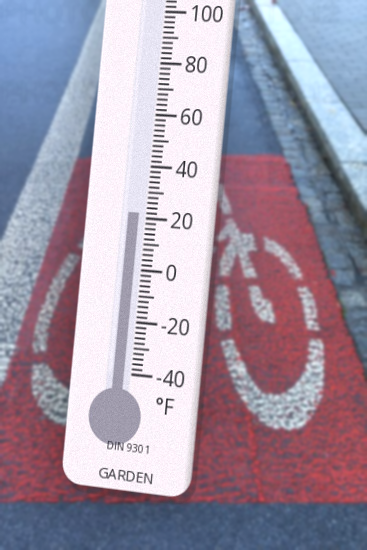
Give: 22 °F
